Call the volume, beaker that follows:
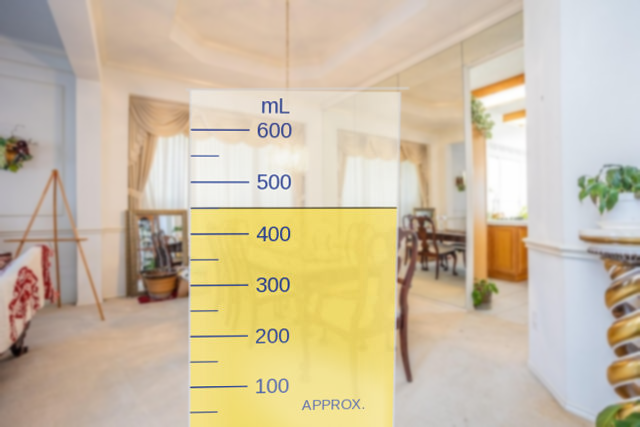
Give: 450 mL
